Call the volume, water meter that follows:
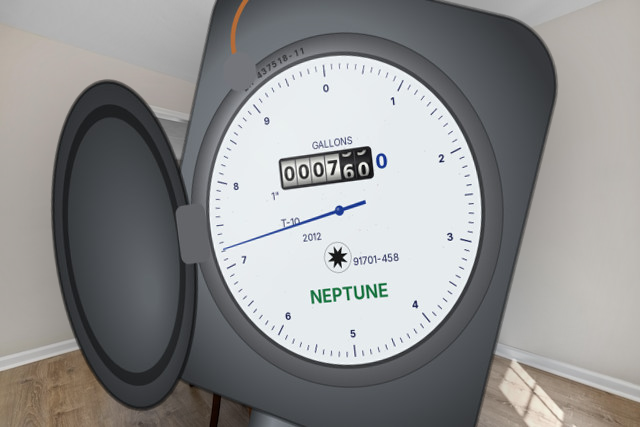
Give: 7597.2 gal
